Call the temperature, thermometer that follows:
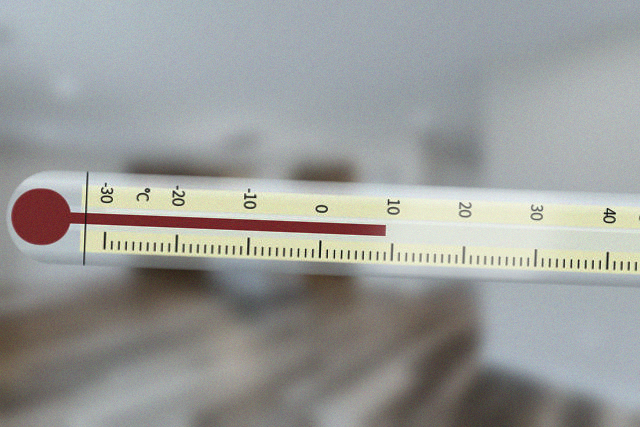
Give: 9 °C
